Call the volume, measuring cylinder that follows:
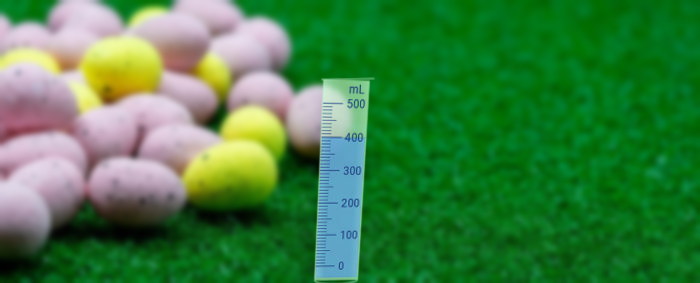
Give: 400 mL
